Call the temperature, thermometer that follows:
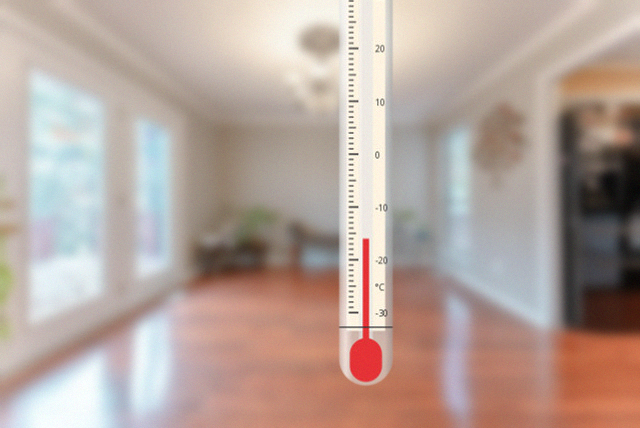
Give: -16 °C
